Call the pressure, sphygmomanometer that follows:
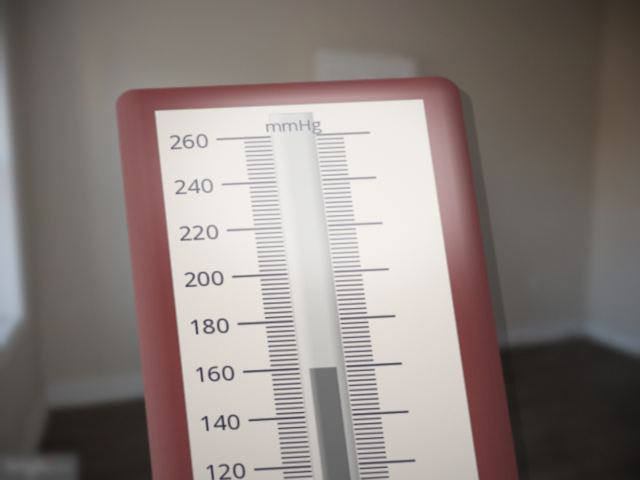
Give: 160 mmHg
